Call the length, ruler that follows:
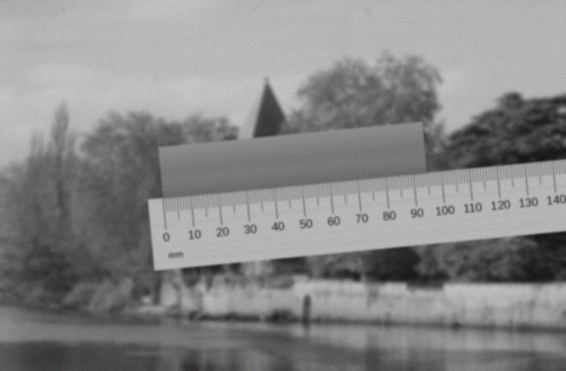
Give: 95 mm
